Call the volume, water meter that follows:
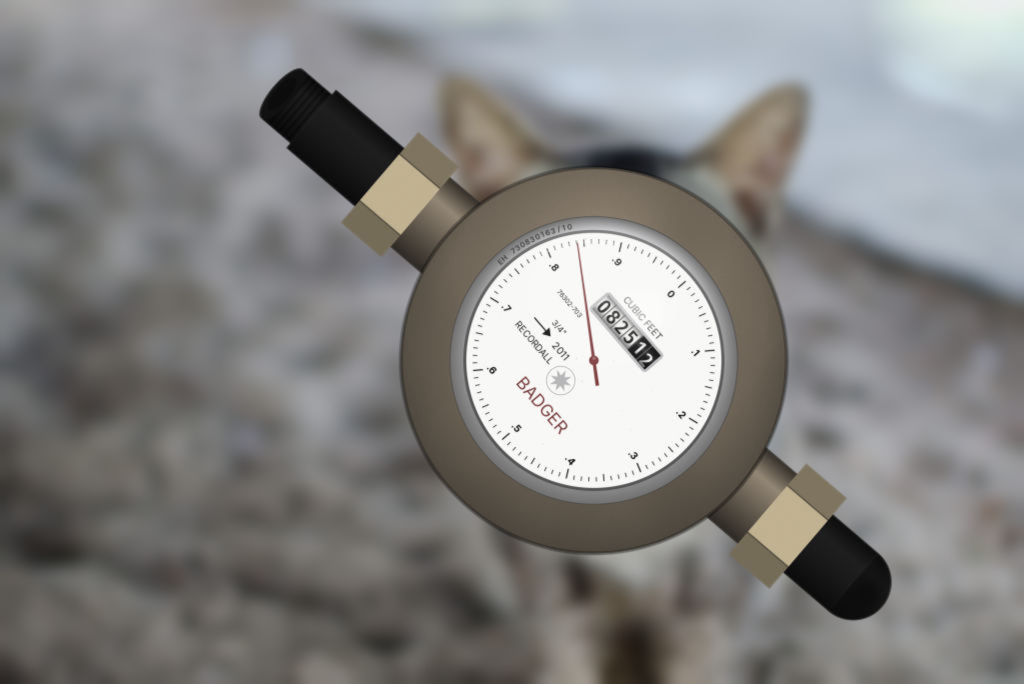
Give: 82511.84 ft³
